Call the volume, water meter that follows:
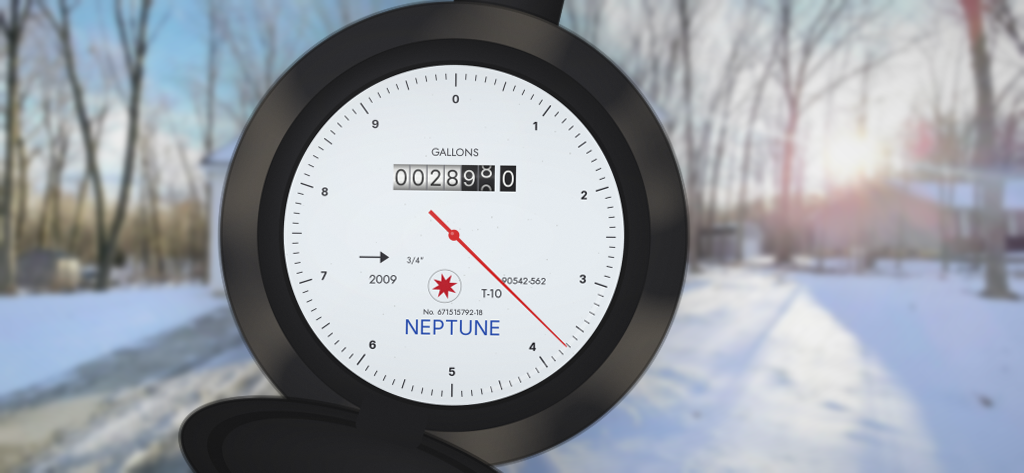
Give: 28983.7 gal
